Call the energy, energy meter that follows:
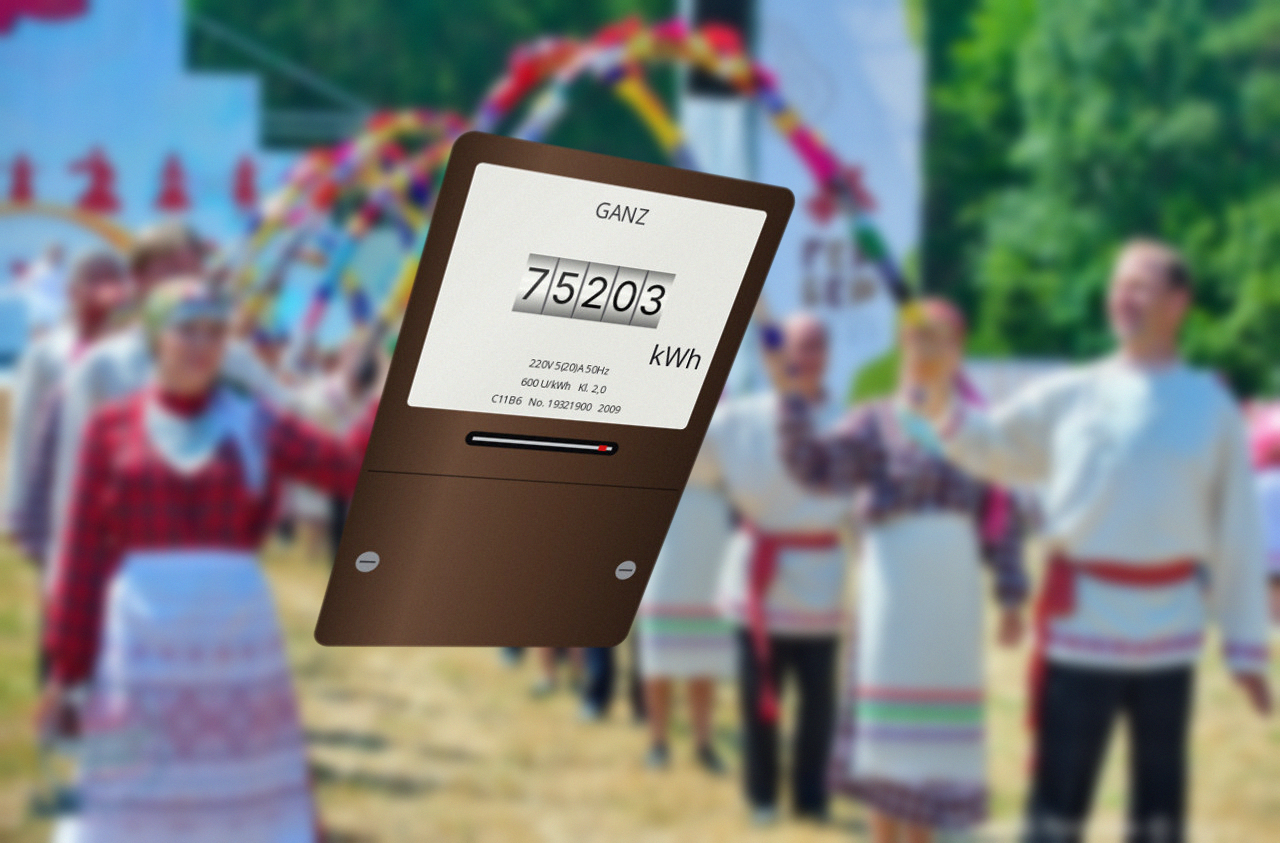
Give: 75203 kWh
